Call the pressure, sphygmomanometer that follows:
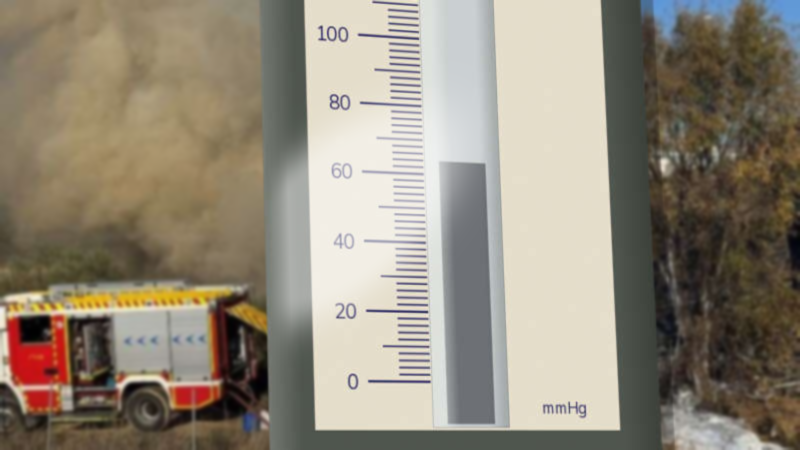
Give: 64 mmHg
